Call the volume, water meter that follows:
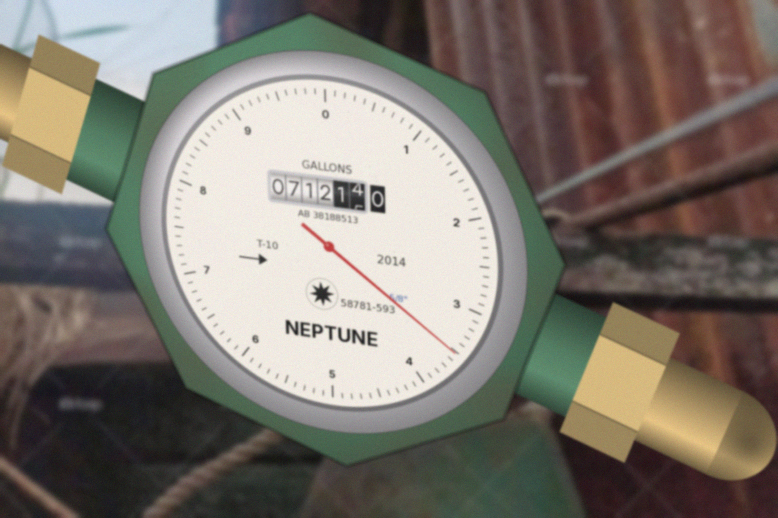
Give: 712143.5 gal
